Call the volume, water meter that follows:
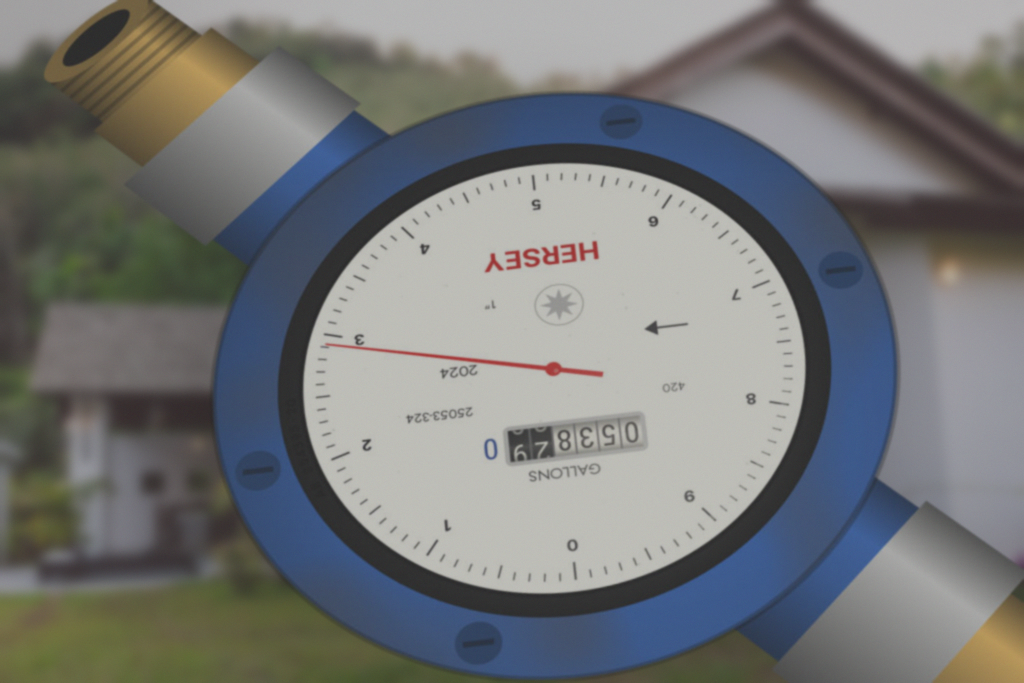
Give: 538292.9 gal
